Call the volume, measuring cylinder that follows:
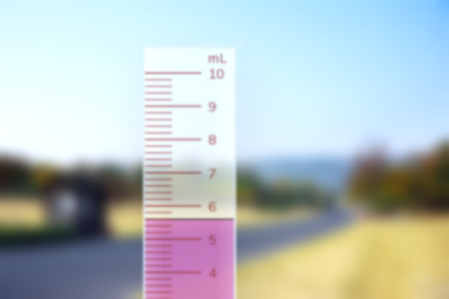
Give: 5.6 mL
